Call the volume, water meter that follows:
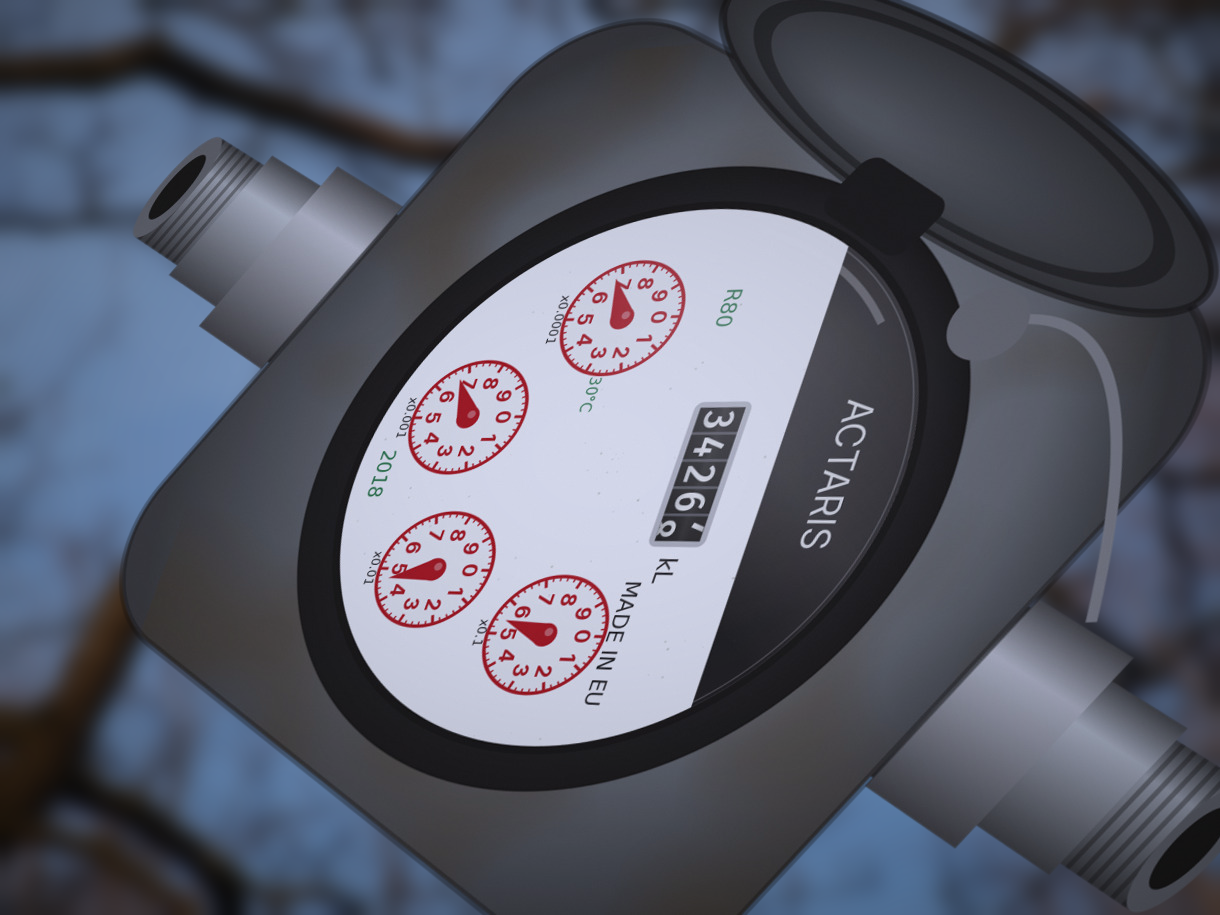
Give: 34267.5466 kL
